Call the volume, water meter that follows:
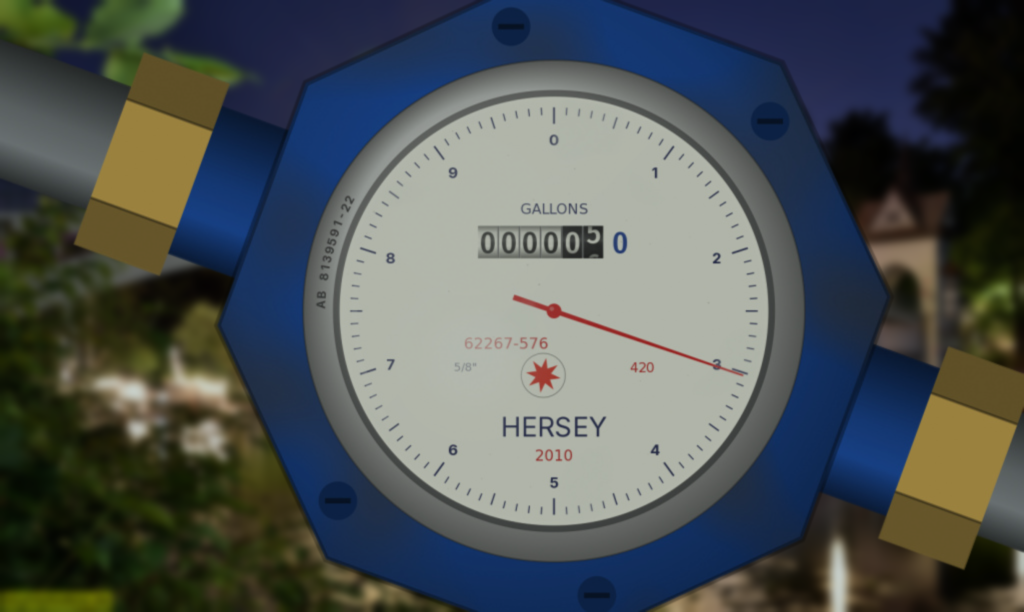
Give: 53.0 gal
